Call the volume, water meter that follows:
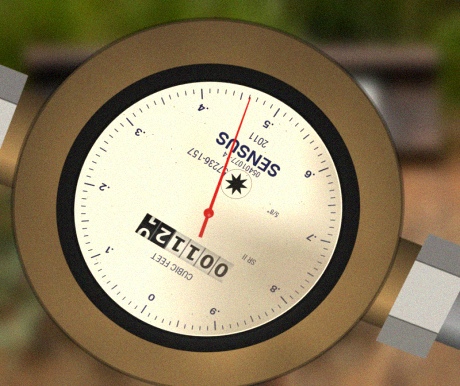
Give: 1120.46 ft³
